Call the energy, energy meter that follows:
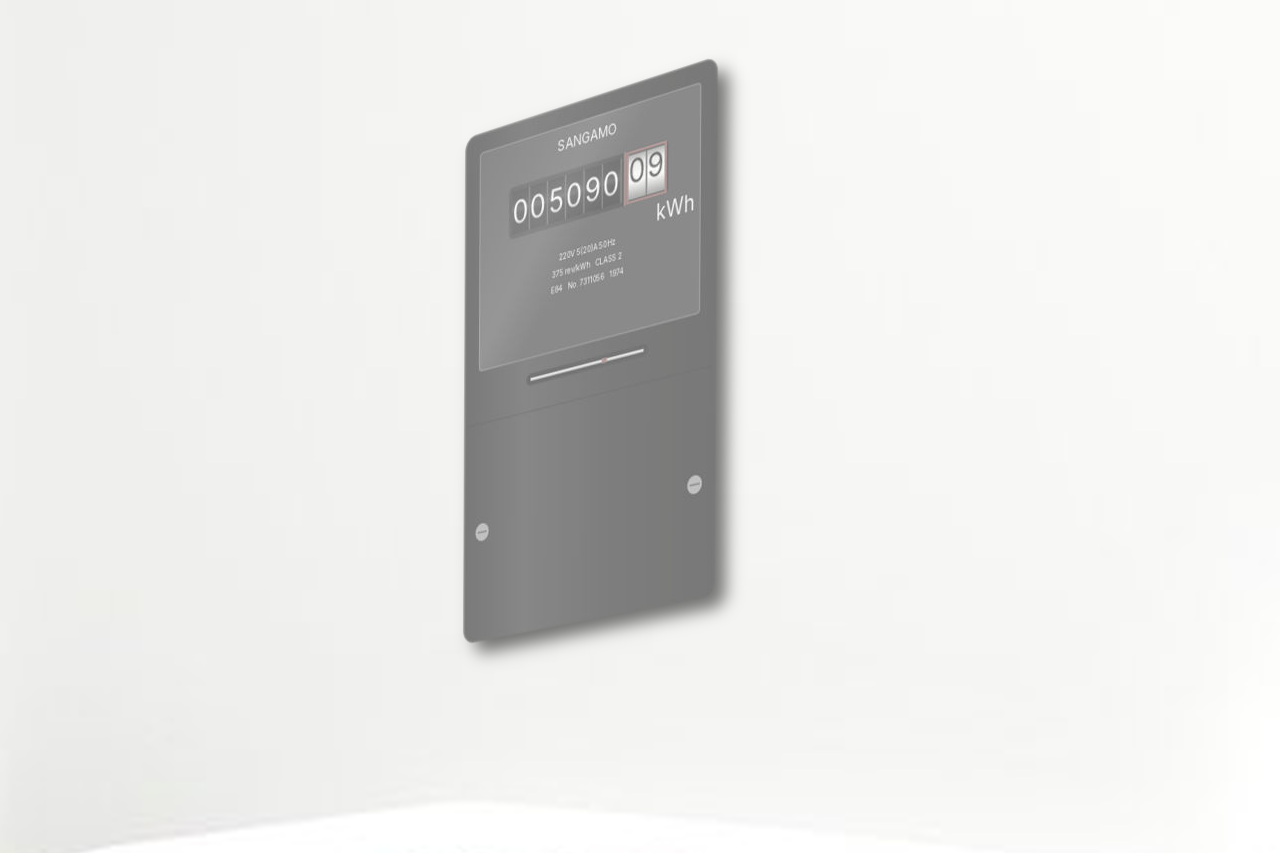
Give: 5090.09 kWh
